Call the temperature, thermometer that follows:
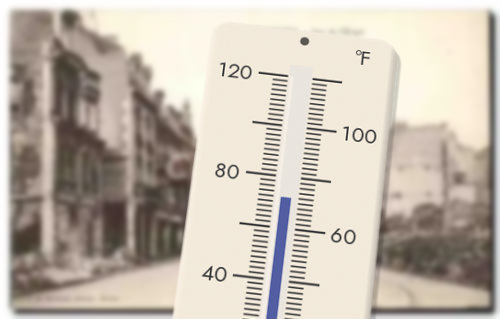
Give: 72 °F
